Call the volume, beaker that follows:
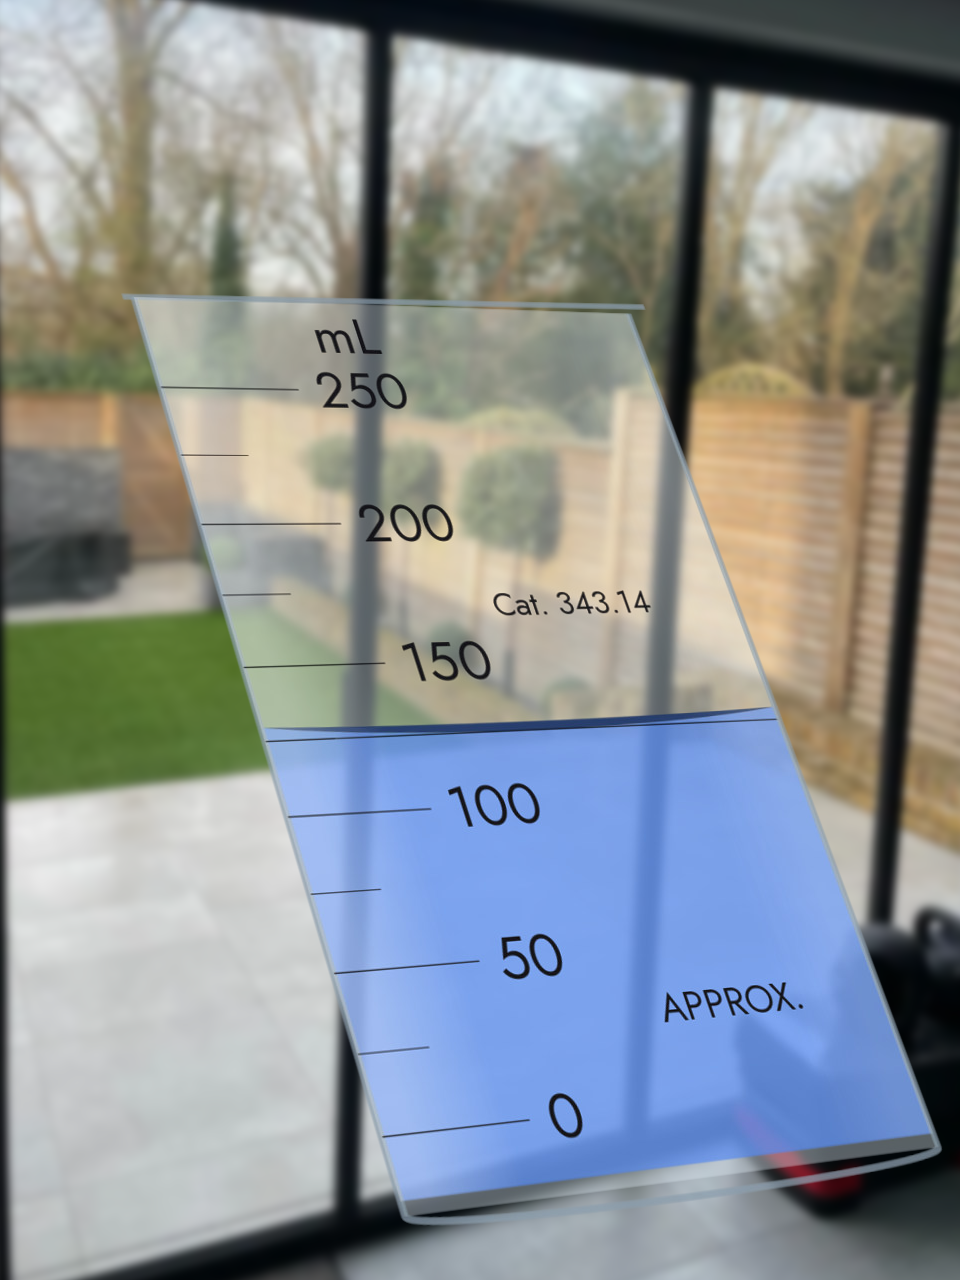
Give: 125 mL
